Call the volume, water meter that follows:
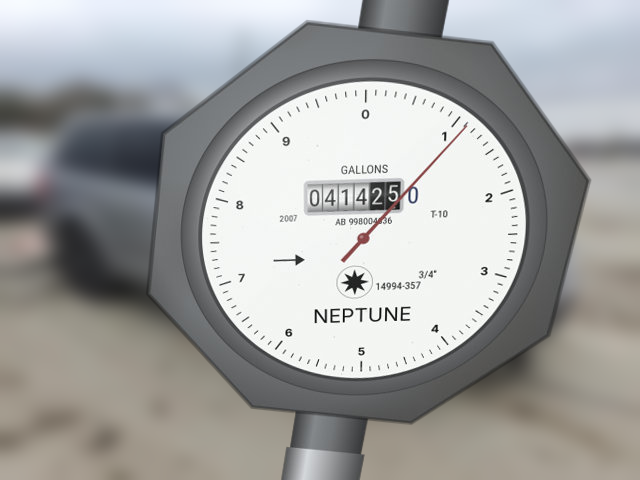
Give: 414251.1 gal
